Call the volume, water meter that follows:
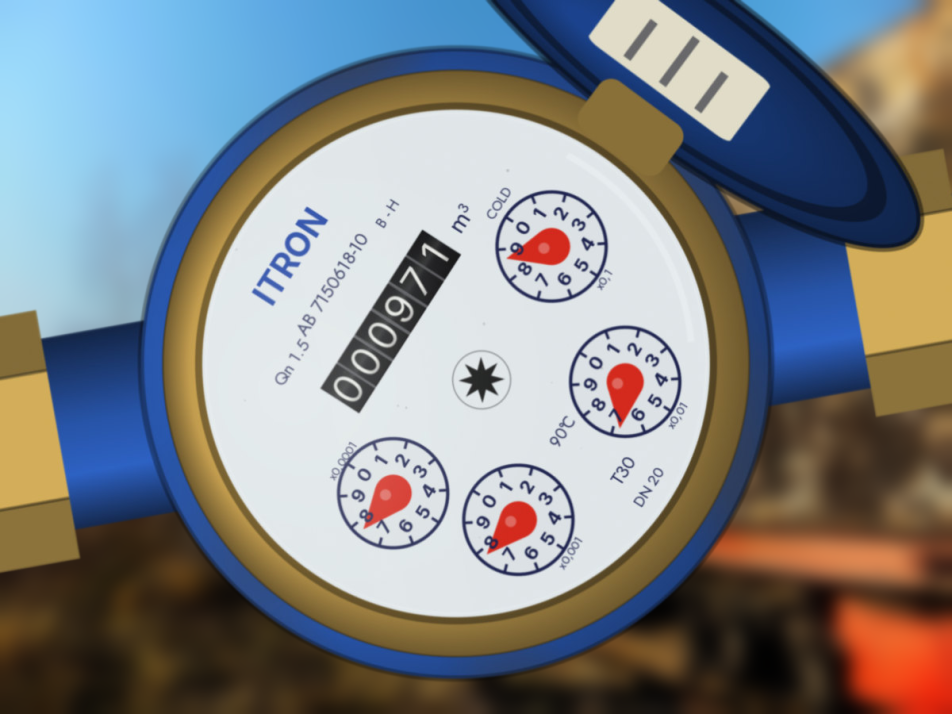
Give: 971.8677 m³
